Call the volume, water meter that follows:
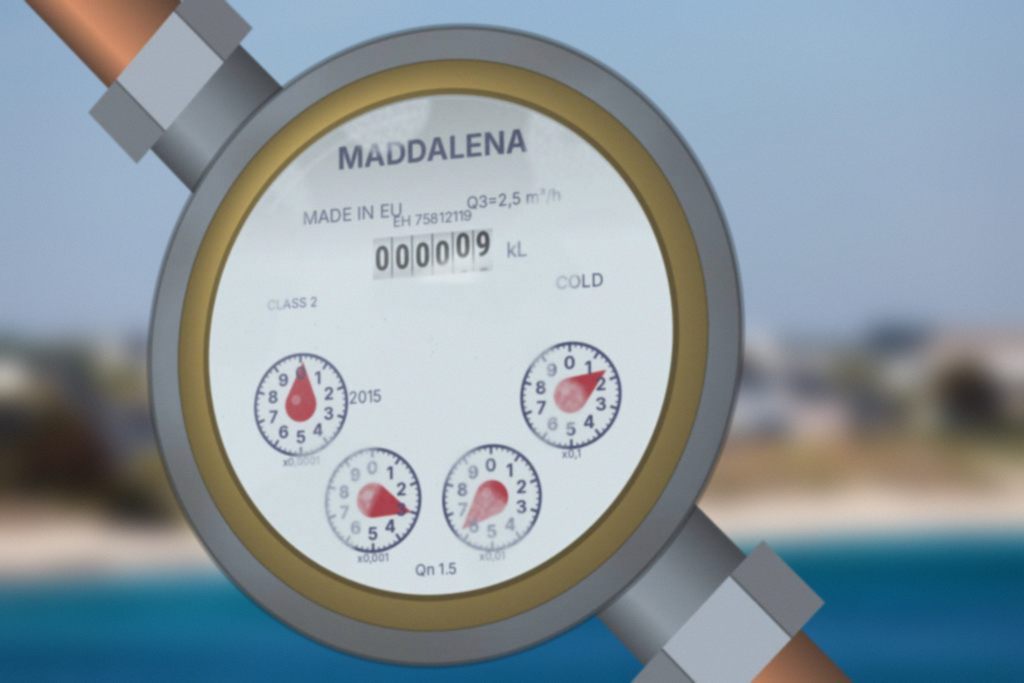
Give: 9.1630 kL
